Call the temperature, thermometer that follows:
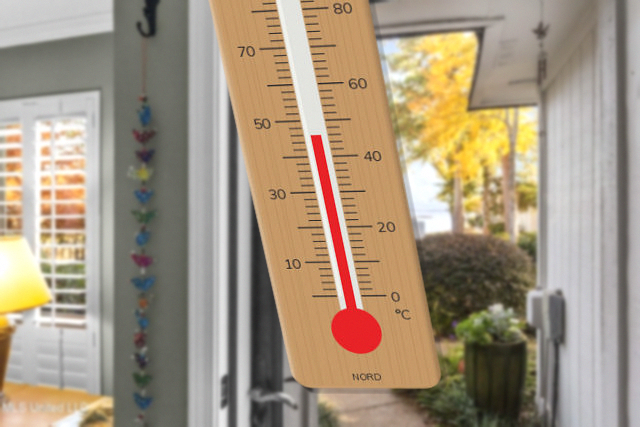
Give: 46 °C
